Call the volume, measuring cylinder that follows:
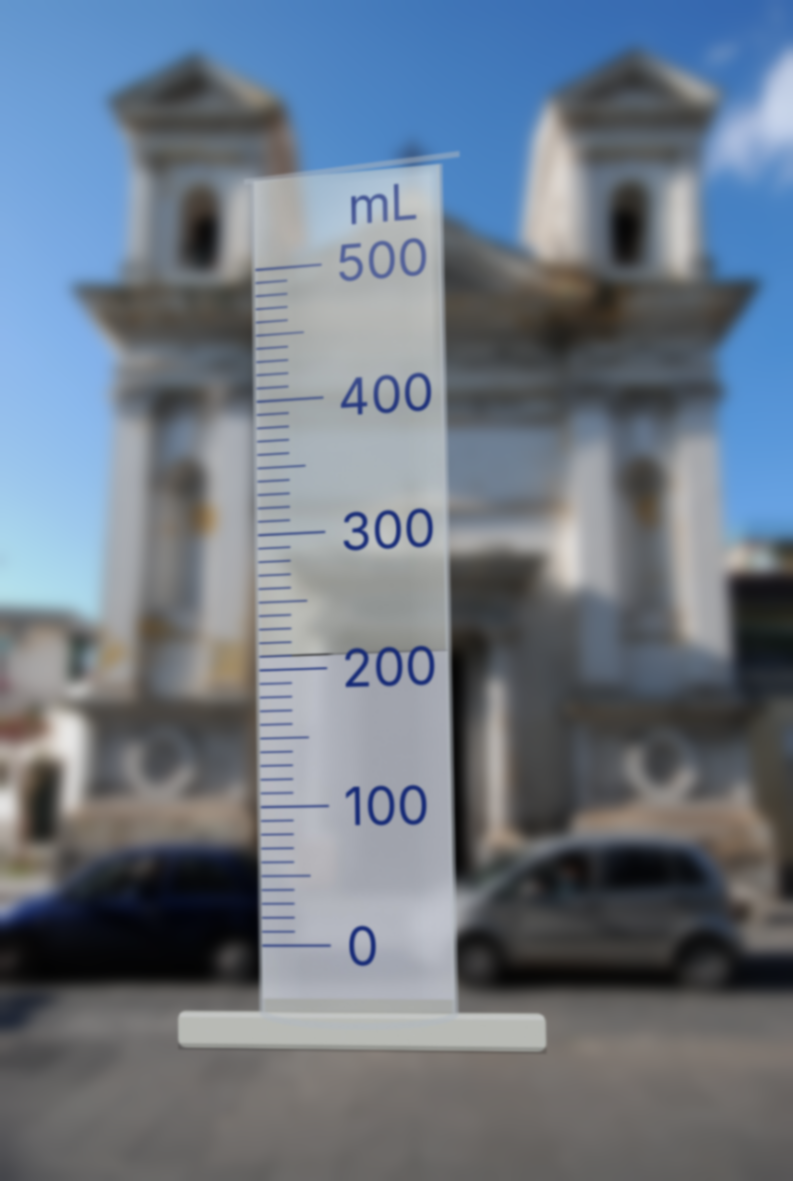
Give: 210 mL
